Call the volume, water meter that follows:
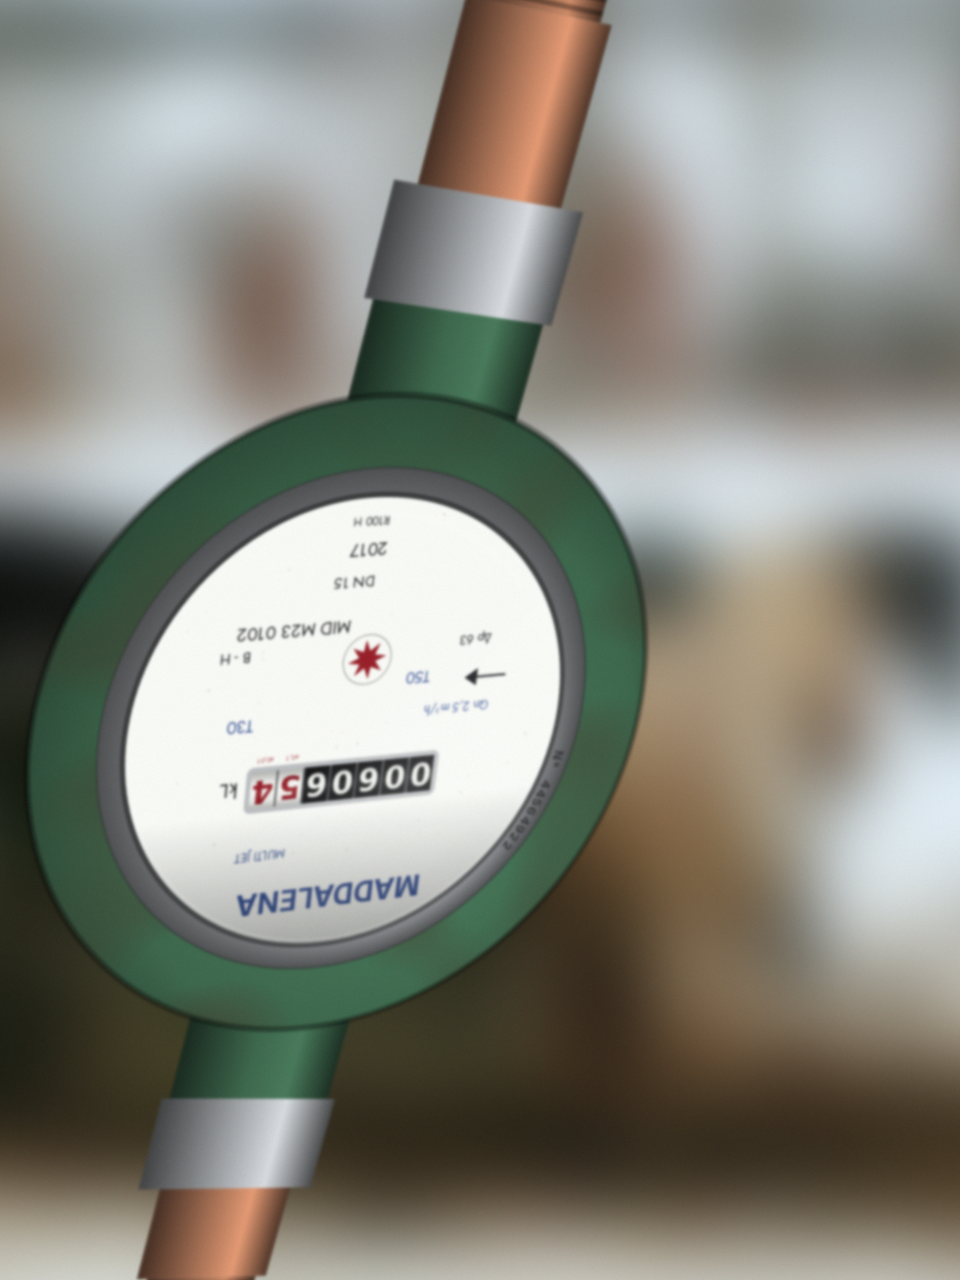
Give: 606.54 kL
